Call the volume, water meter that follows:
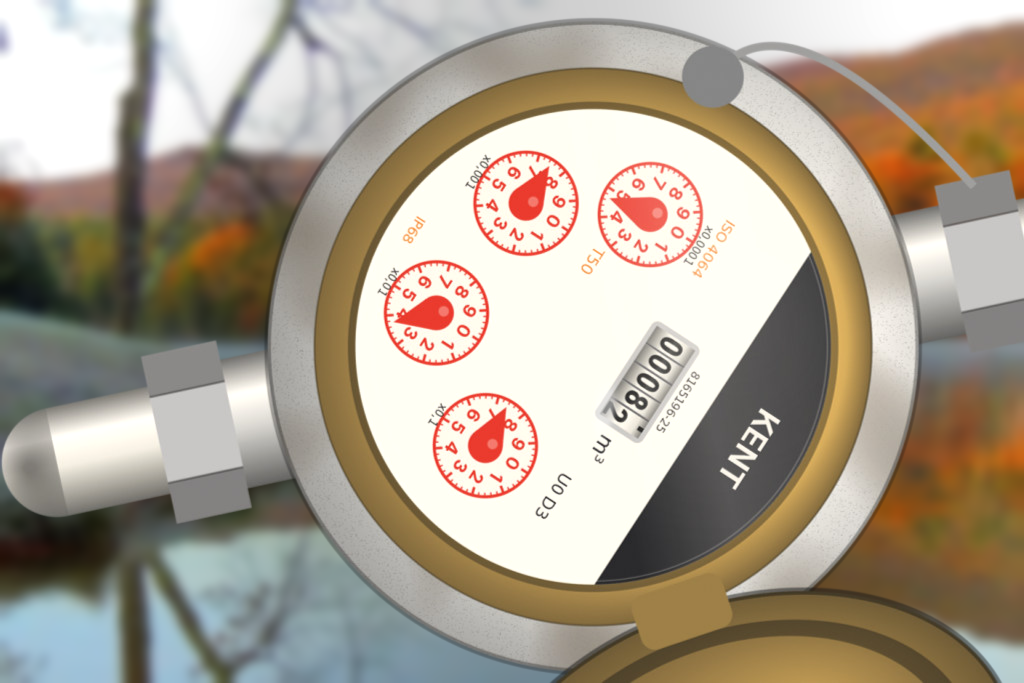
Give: 81.7374 m³
